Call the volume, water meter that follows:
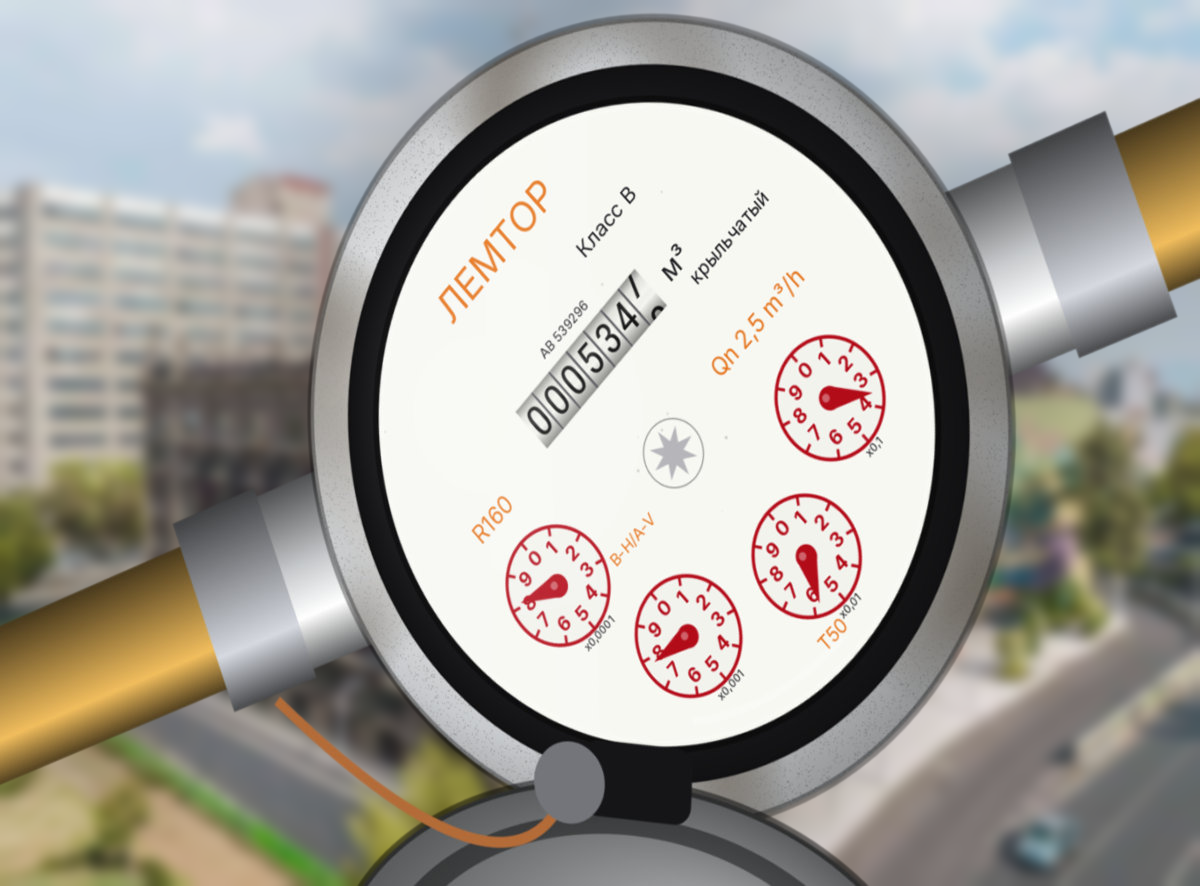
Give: 5347.3578 m³
